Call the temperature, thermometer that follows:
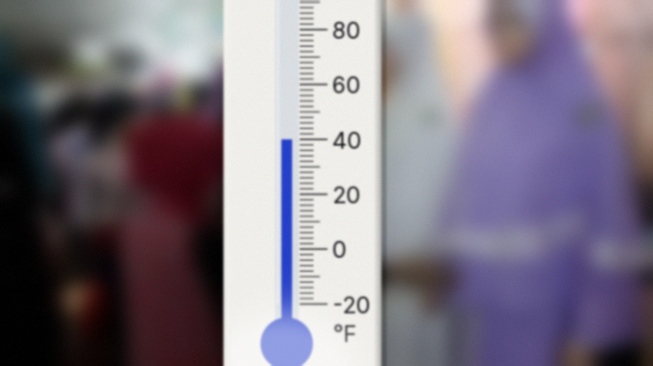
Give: 40 °F
